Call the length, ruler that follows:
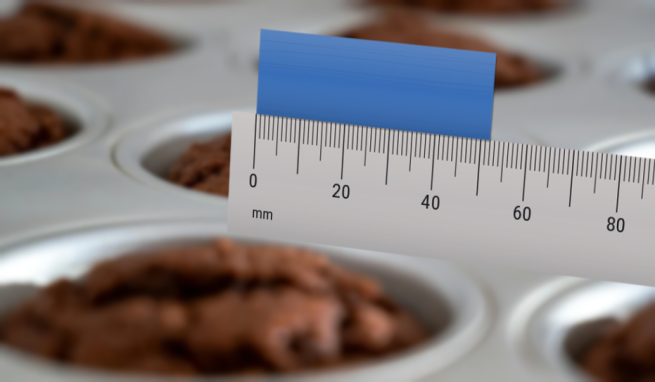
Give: 52 mm
